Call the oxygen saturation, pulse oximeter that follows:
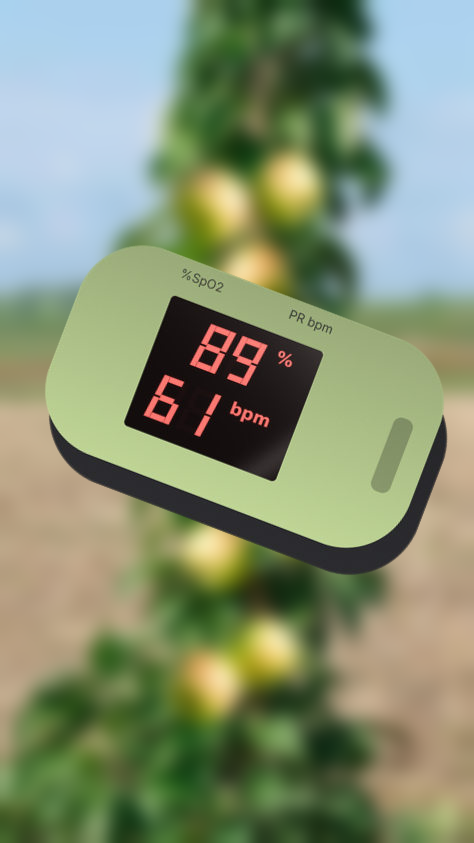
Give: 89 %
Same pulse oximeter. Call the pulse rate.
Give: 61 bpm
